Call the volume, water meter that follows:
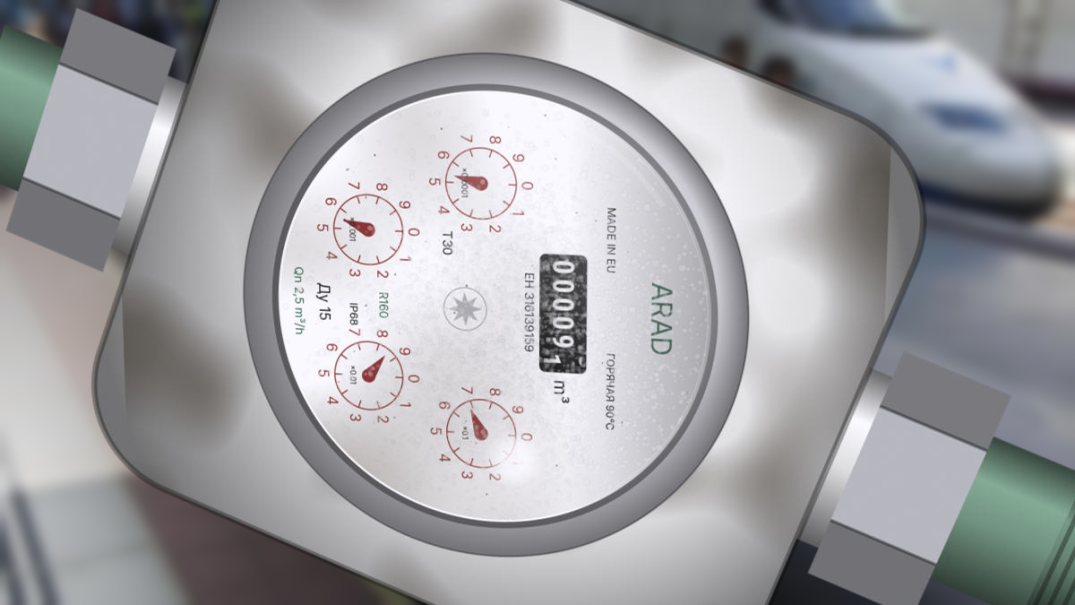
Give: 90.6855 m³
